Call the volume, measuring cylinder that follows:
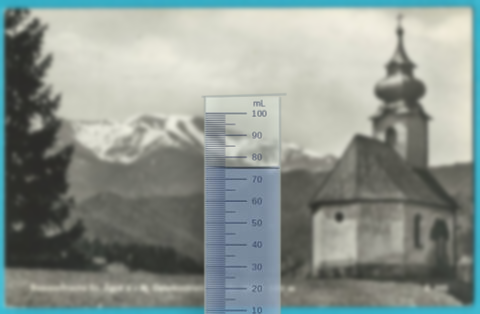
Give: 75 mL
